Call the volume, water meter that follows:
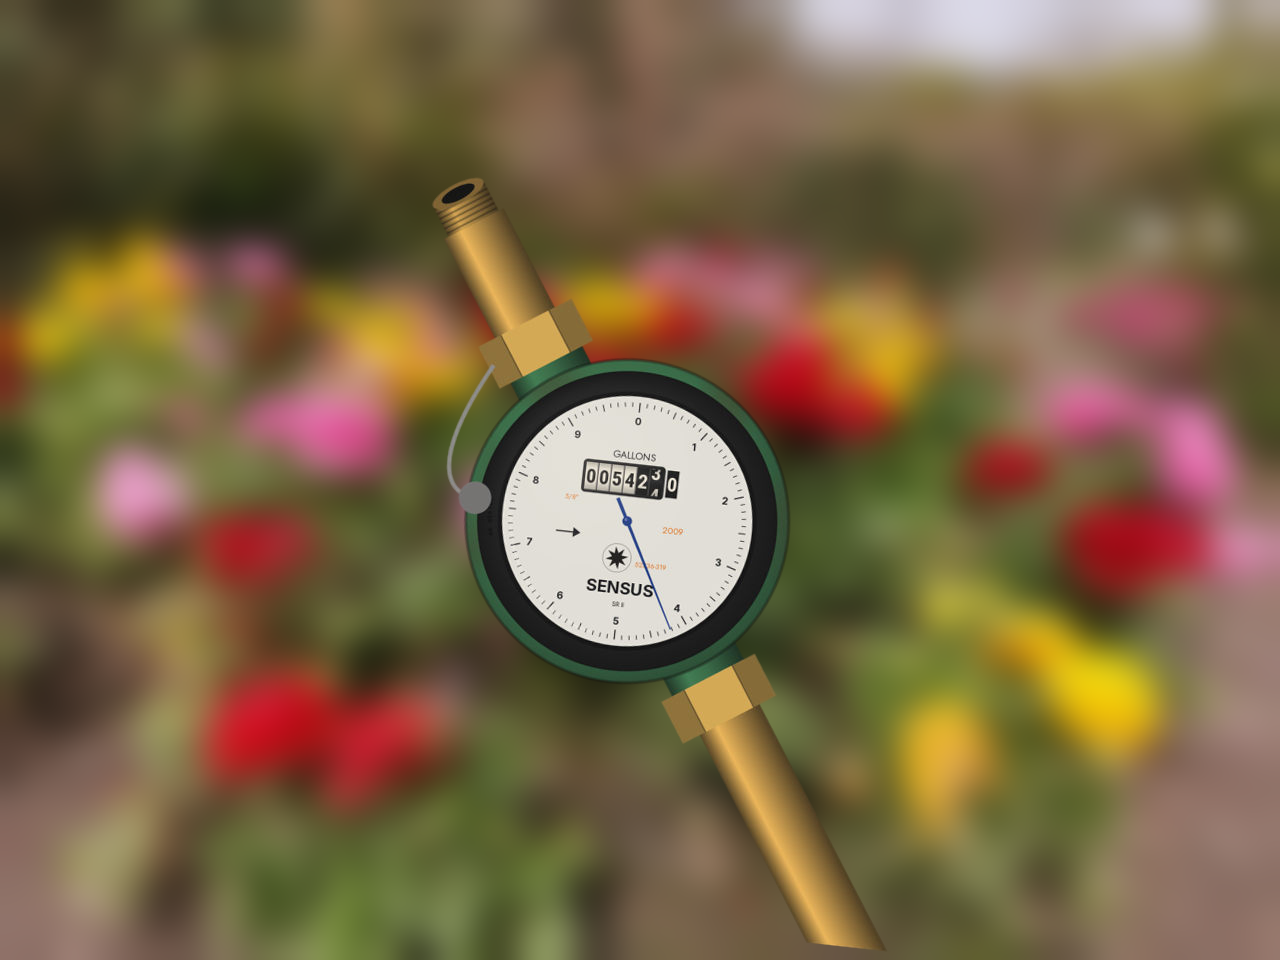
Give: 54234.2 gal
